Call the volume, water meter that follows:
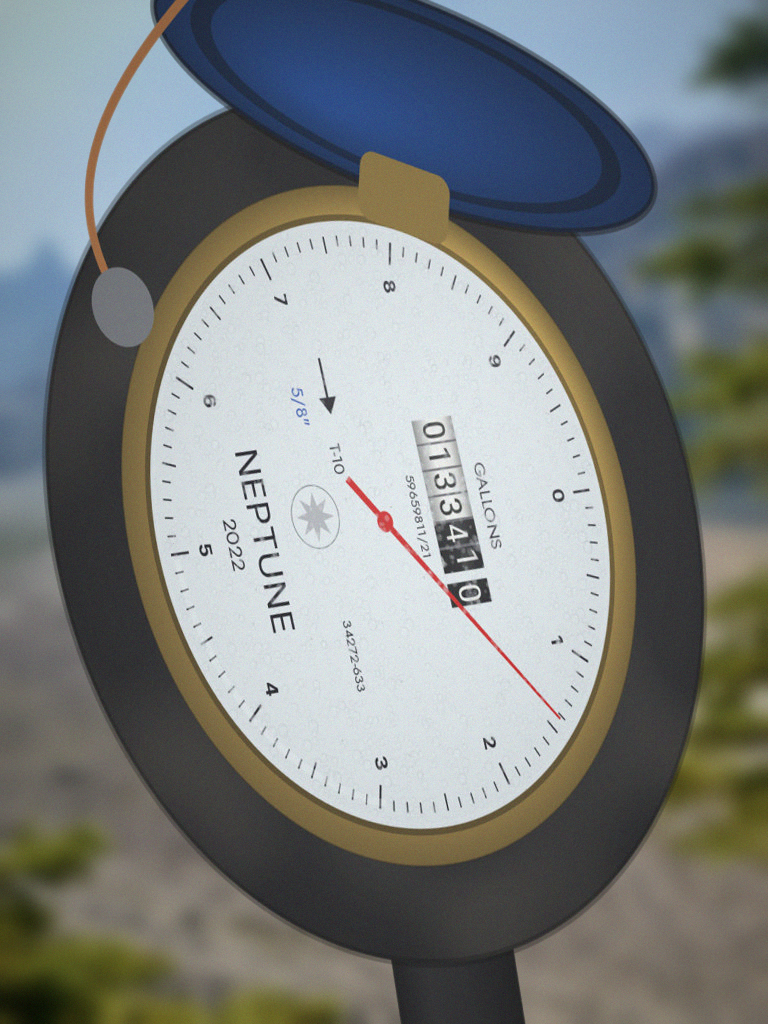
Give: 133411.4 gal
